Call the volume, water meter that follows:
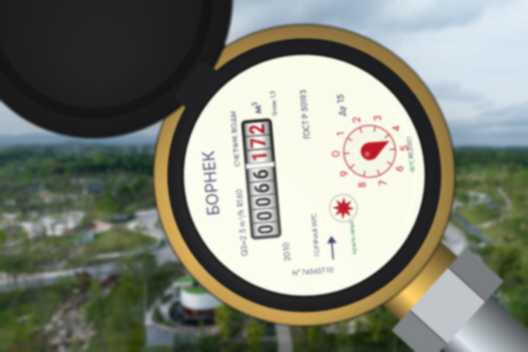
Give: 66.1724 m³
